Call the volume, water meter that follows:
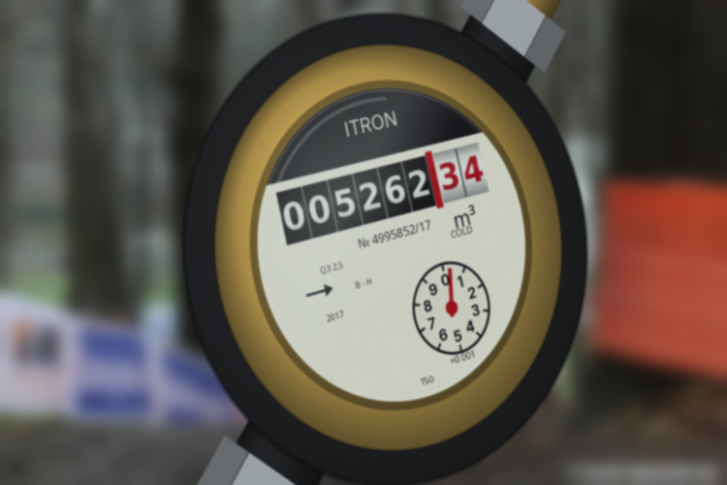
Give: 5262.340 m³
